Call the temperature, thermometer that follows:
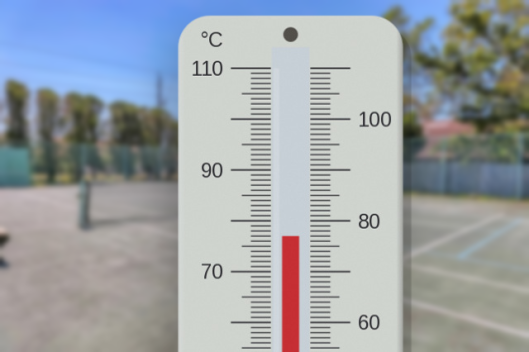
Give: 77 °C
